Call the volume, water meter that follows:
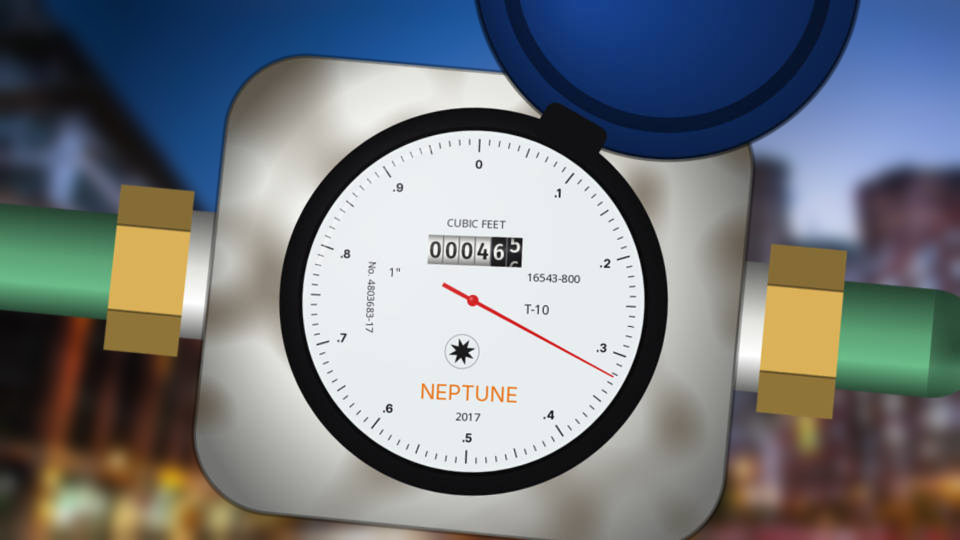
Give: 465.32 ft³
